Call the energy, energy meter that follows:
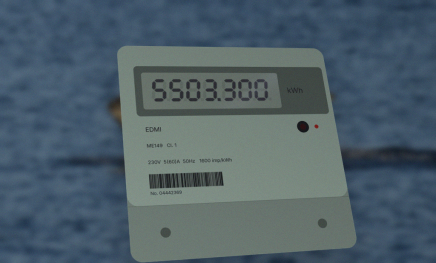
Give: 5503.300 kWh
